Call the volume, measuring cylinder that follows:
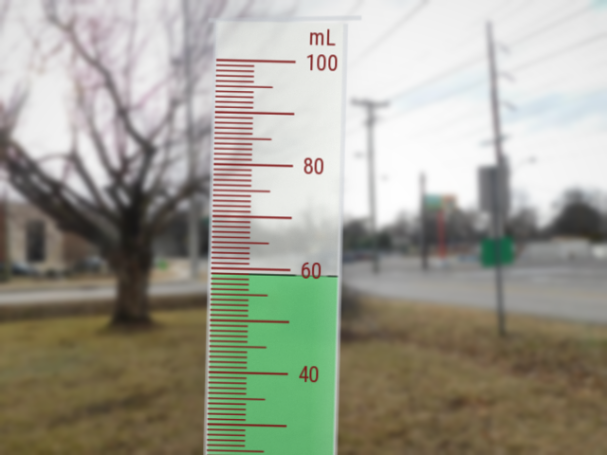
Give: 59 mL
